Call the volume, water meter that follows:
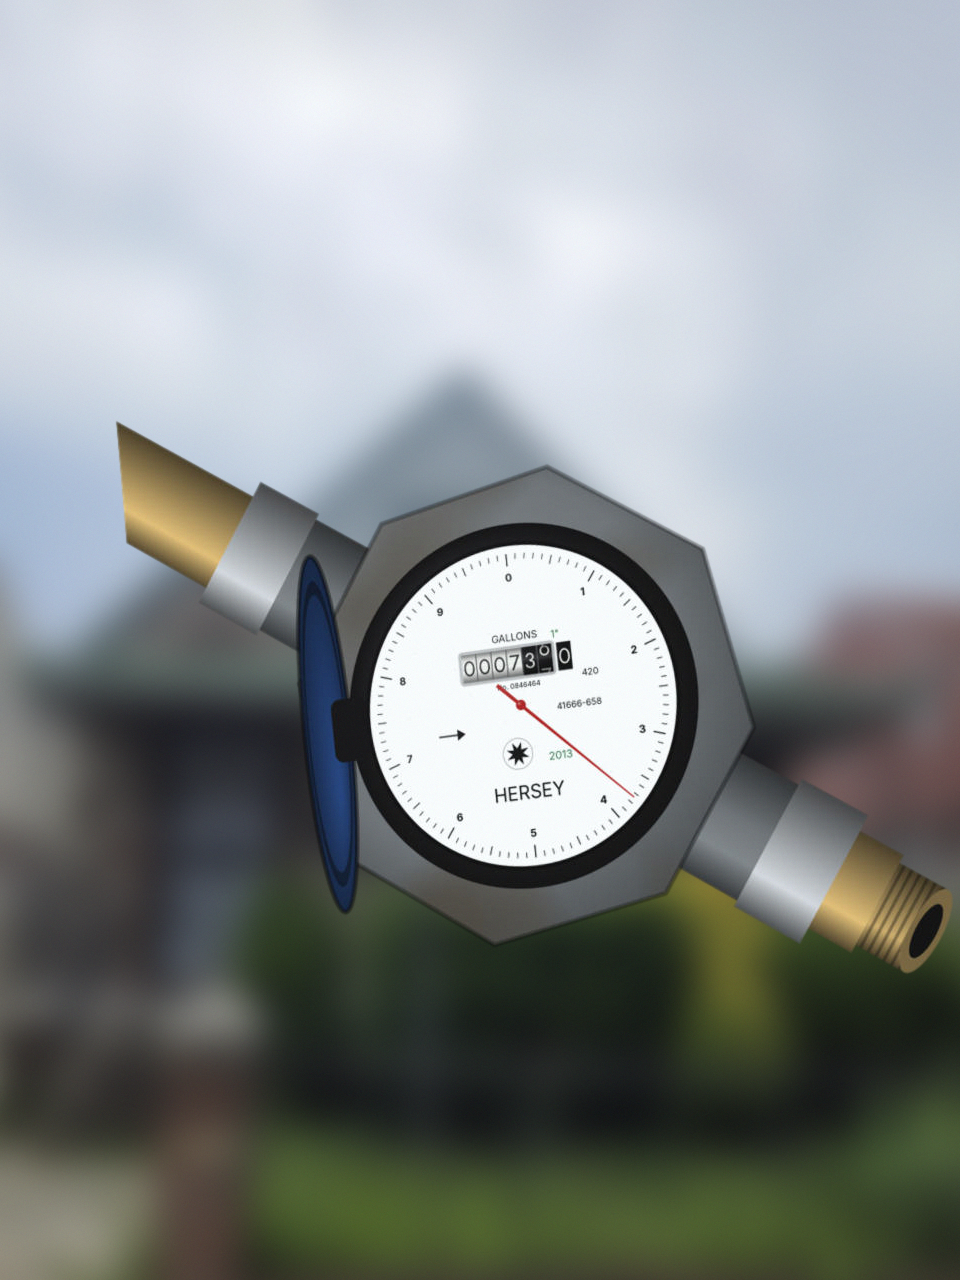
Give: 7363.7 gal
